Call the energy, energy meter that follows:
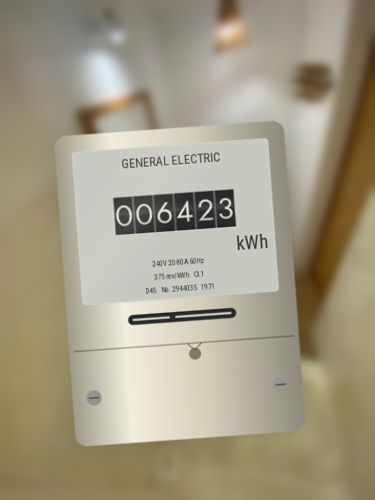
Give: 6423 kWh
